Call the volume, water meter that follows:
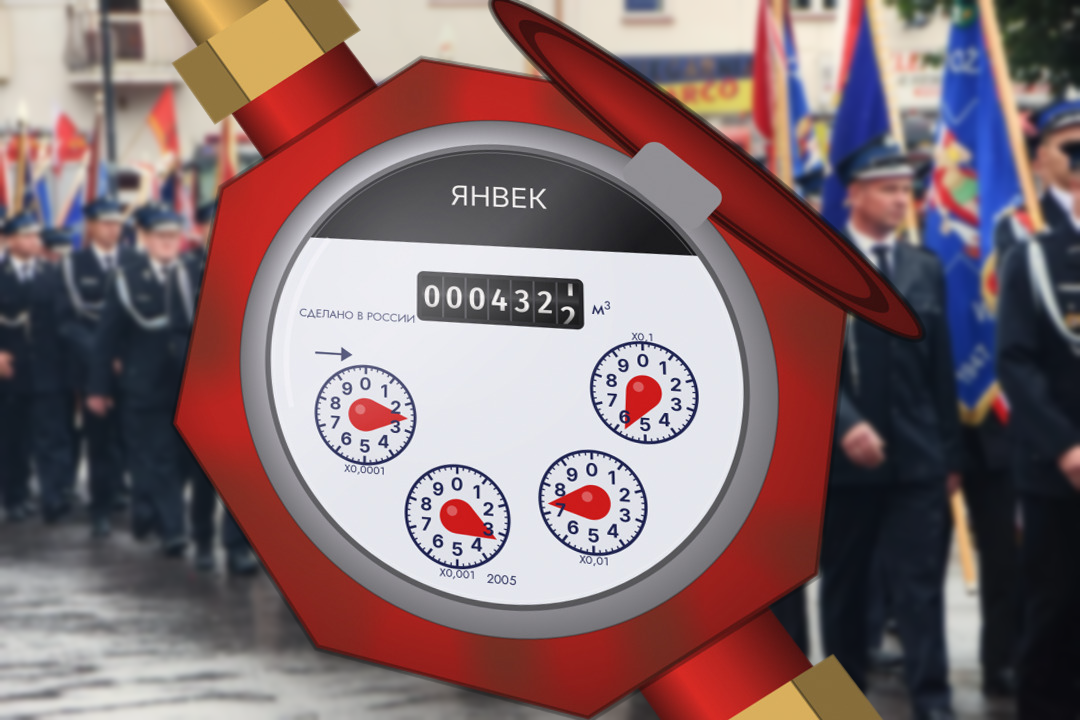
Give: 4321.5732 m³
